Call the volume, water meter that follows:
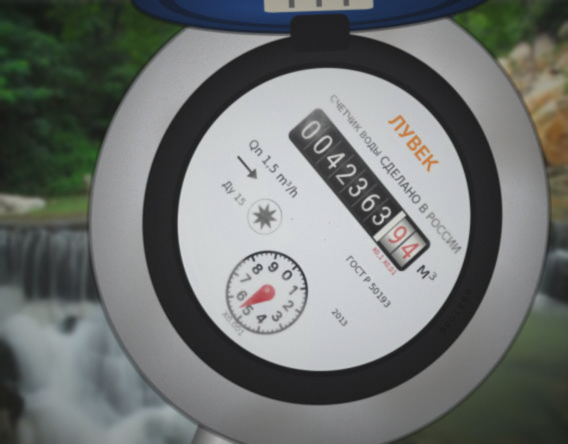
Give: 42363.945 m³
